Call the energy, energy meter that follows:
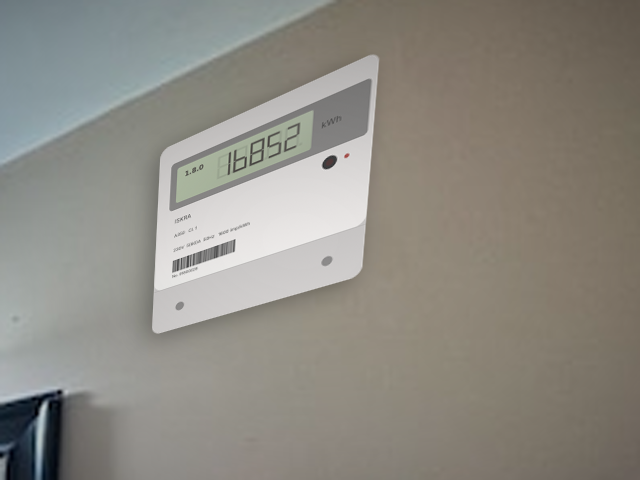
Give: 16852 kWh
